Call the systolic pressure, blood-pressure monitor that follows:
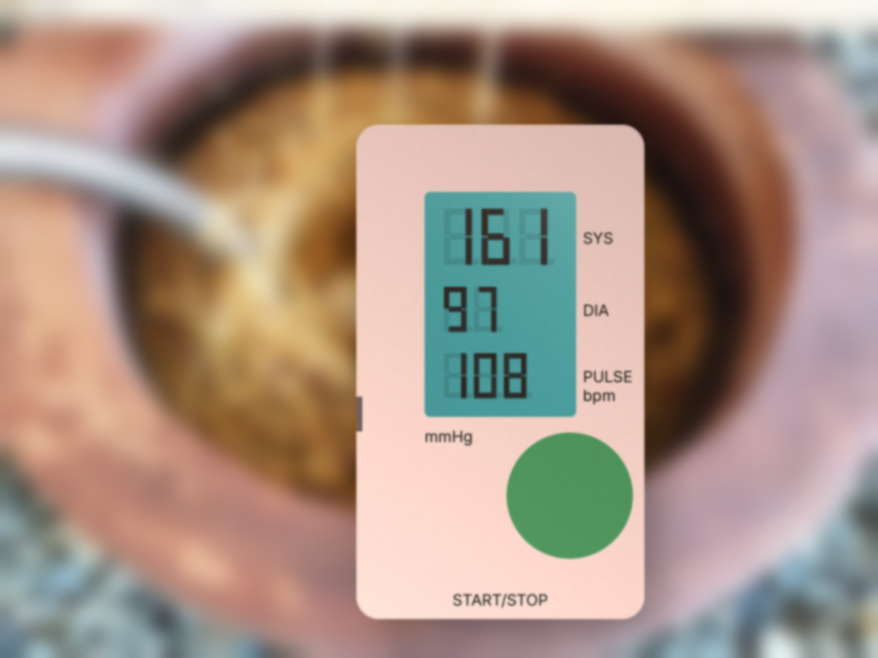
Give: 161 mmHg
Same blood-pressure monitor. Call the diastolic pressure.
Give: 97 mmHg
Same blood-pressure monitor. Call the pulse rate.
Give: 108 bpm
